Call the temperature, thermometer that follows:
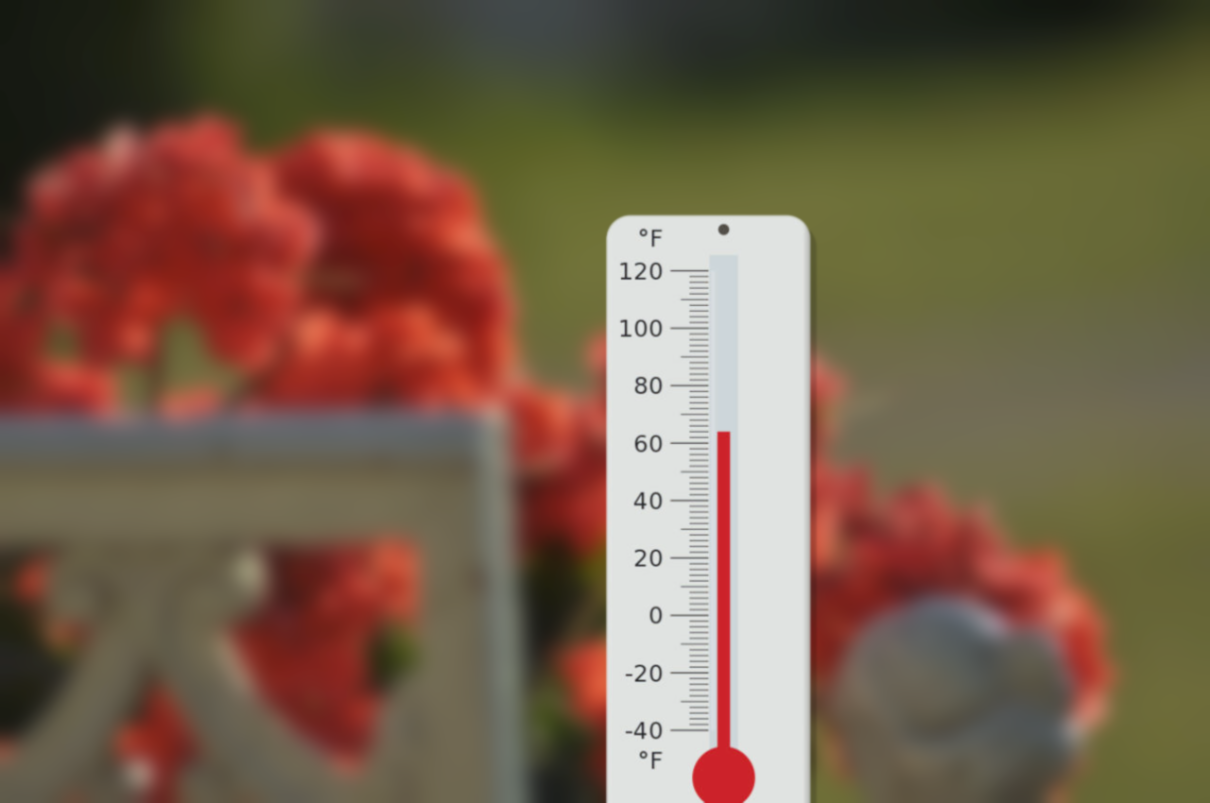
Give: 64 °F
